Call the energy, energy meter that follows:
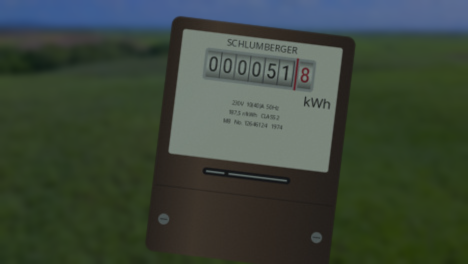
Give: 51.8 kWh
